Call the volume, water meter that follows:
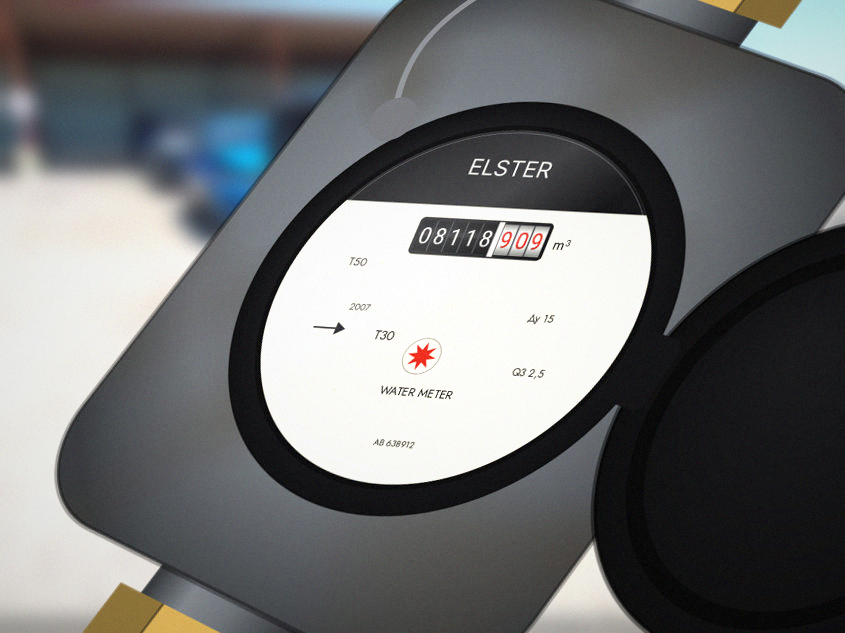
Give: 8118.909 m³
